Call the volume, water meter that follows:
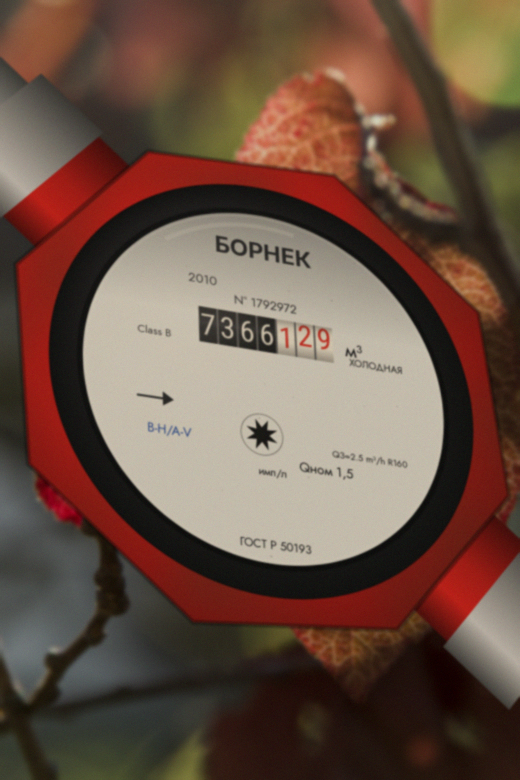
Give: 7366.129 m³
